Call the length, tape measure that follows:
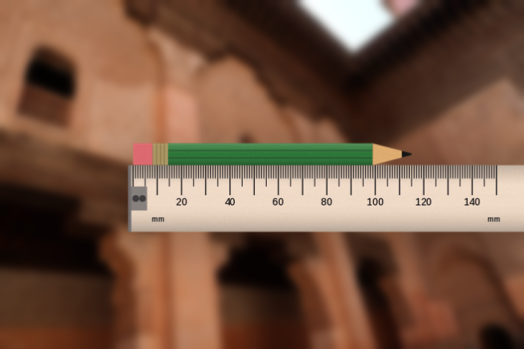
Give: 115 mm
